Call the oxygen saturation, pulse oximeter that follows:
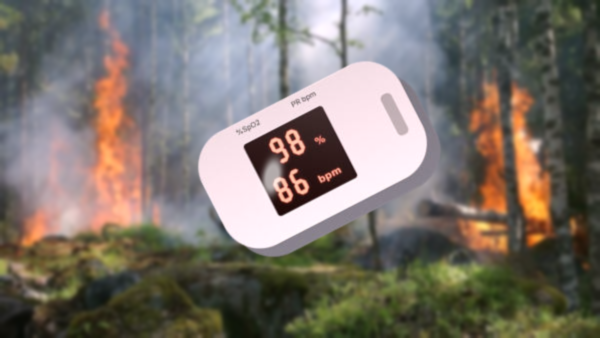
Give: 98 %
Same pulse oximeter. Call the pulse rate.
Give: 86 bpm
